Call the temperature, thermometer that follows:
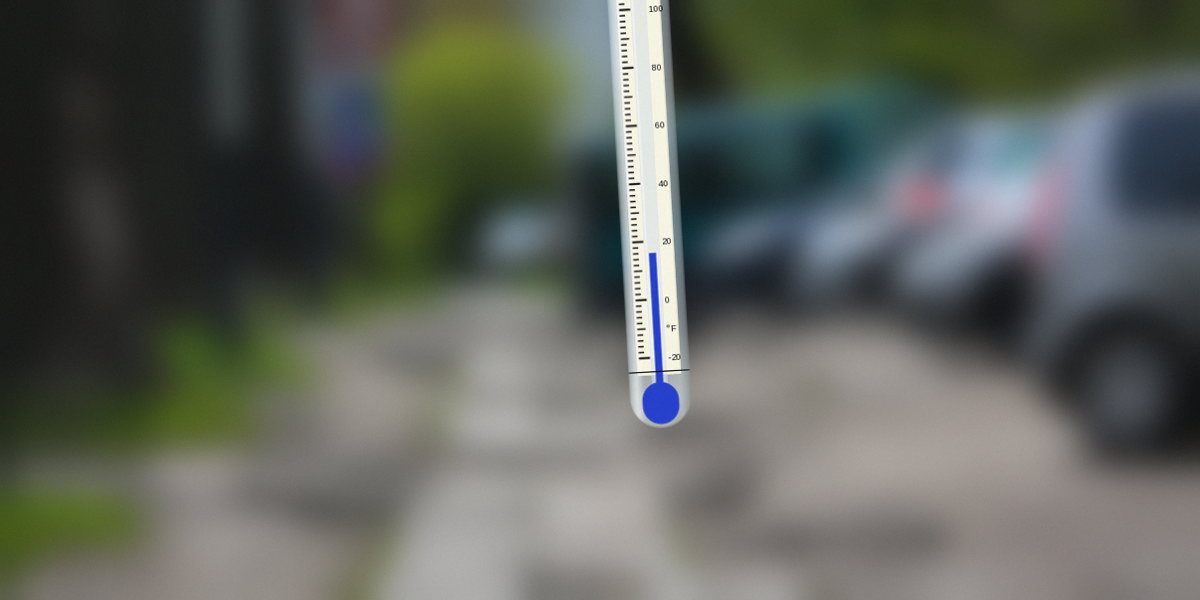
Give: 16 °F
